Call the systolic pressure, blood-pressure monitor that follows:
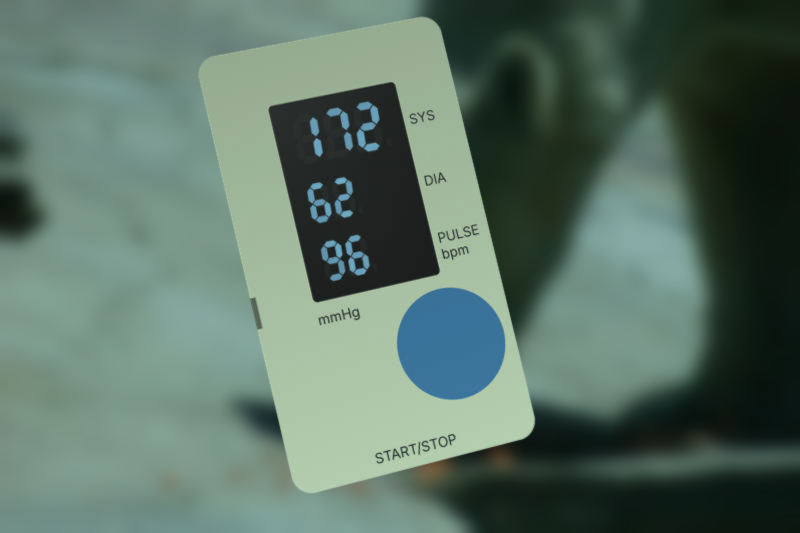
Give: 172 mmHg
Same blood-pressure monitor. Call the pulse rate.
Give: 96 bpm
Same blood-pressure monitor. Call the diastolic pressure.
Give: 62 mmHg
